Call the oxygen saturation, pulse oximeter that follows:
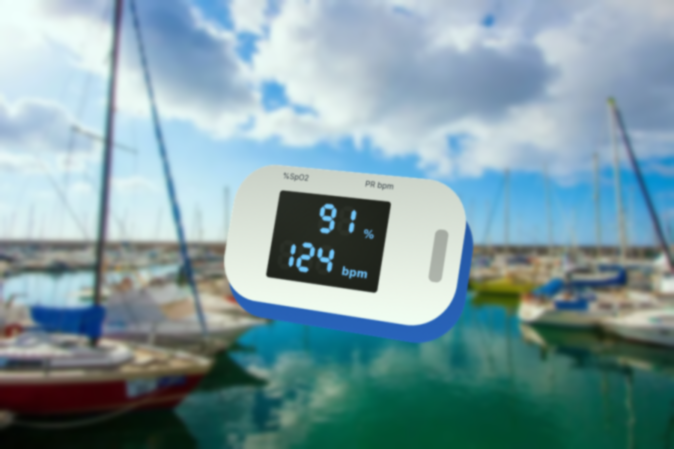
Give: 91 %
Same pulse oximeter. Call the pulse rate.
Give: 124 bpm
